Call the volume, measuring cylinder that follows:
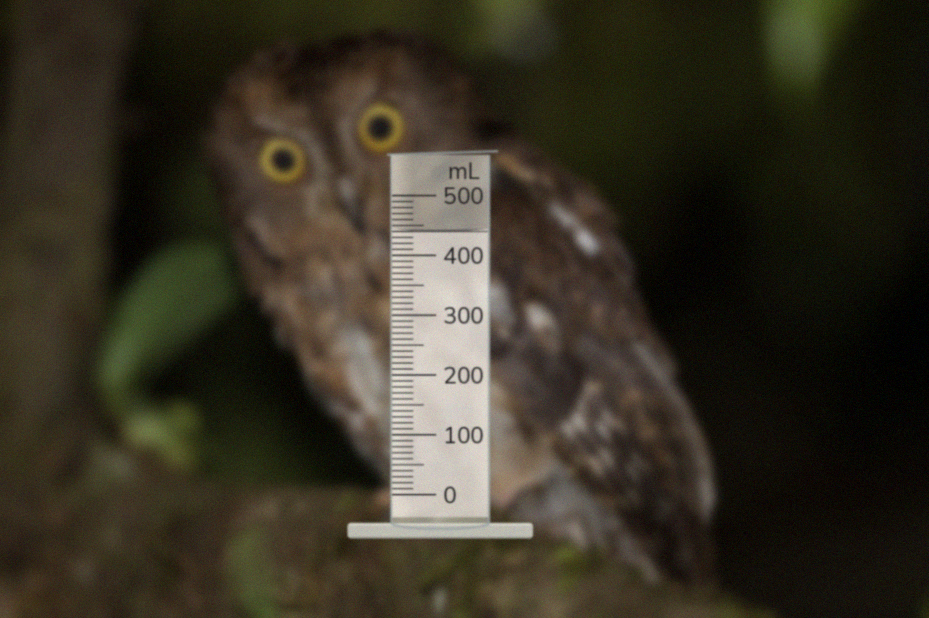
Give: 440 mL
